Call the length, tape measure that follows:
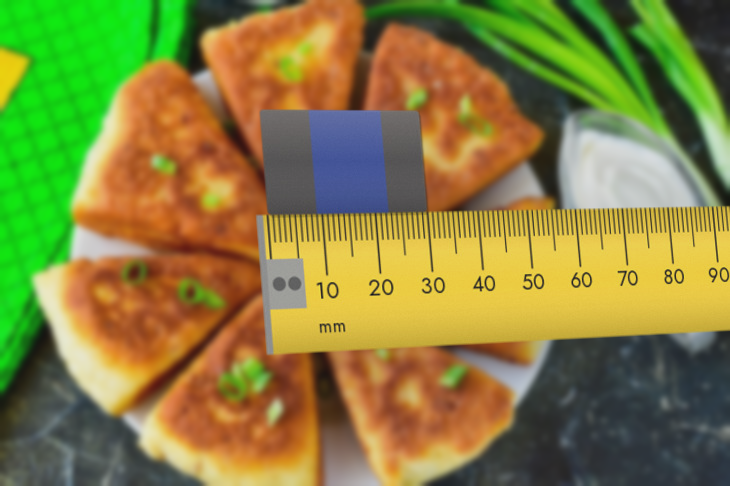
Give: 30 mm
